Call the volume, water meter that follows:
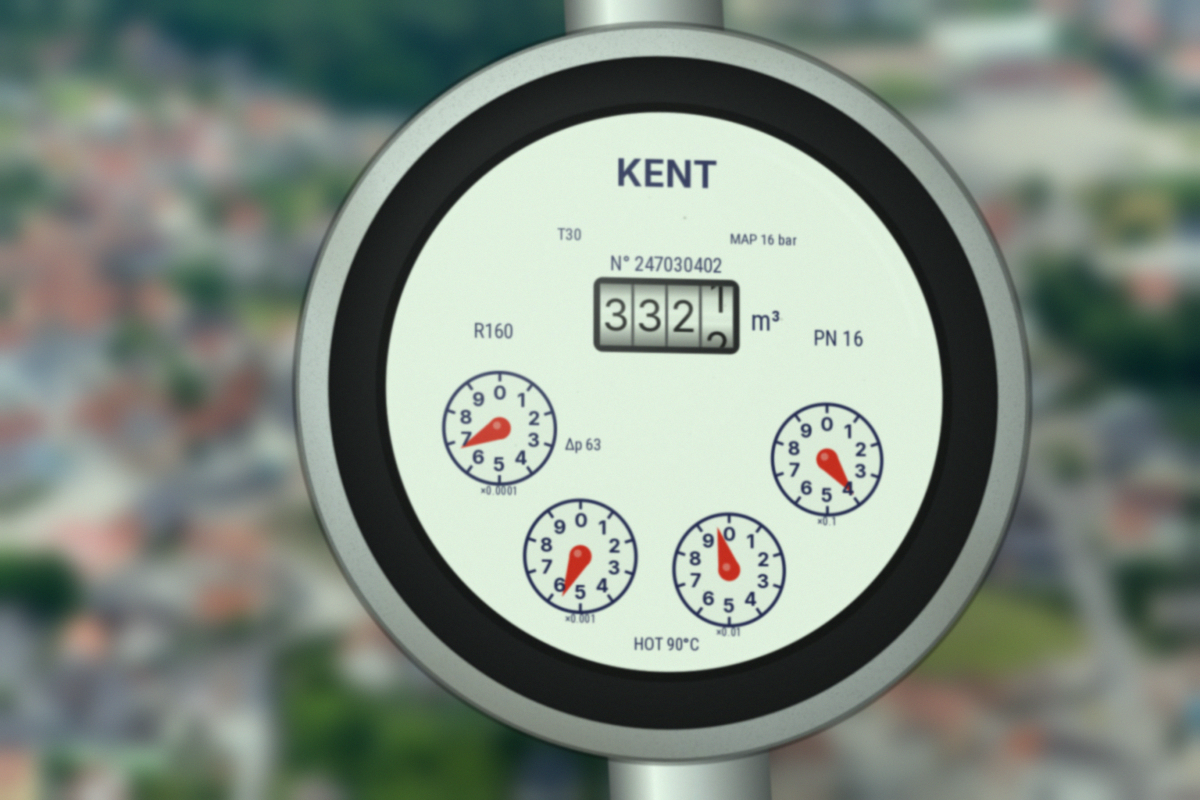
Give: 3321.3956 m³
